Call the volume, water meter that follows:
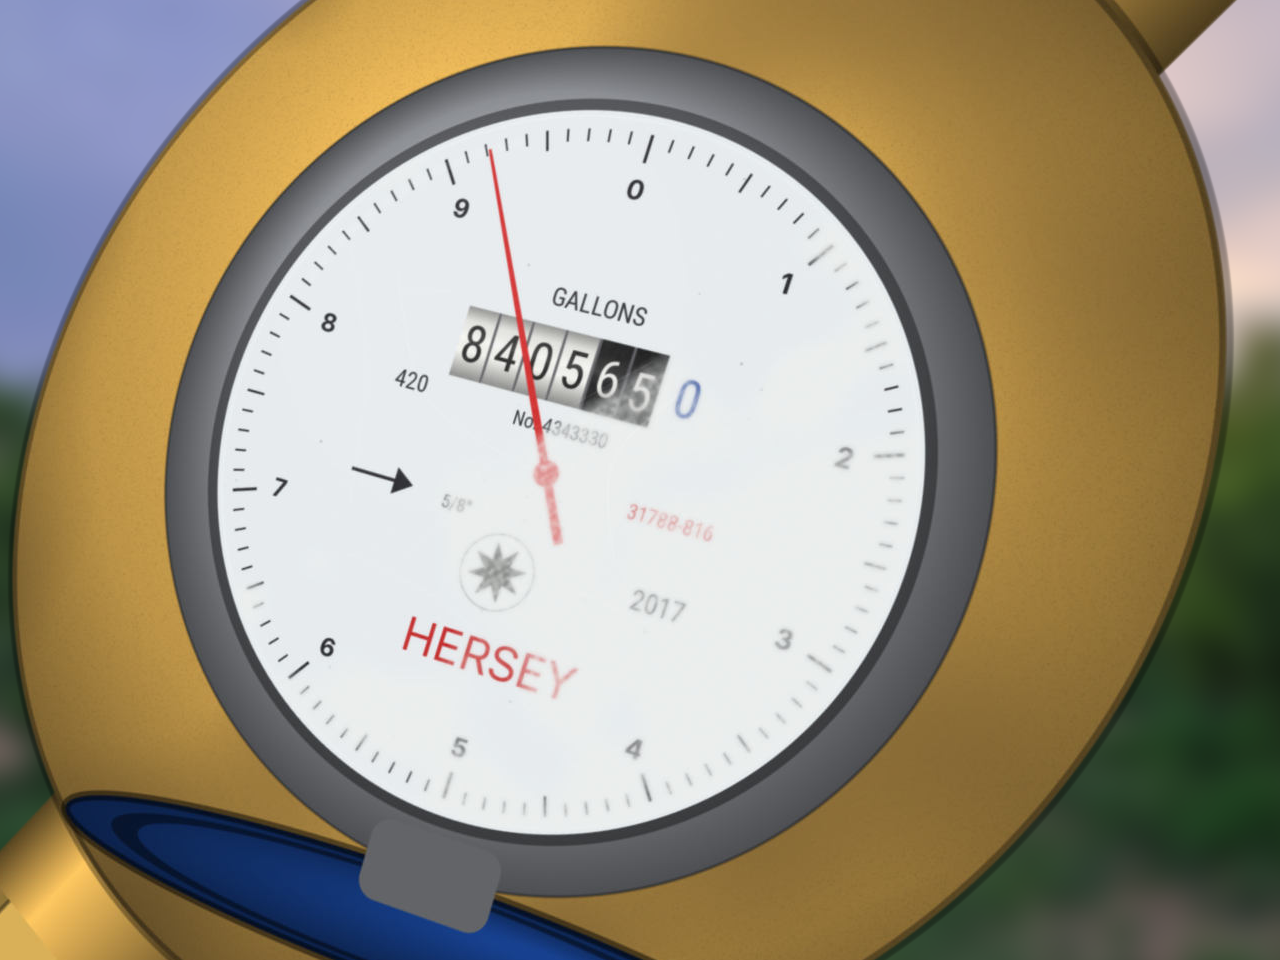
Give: 8405649.2 gal
